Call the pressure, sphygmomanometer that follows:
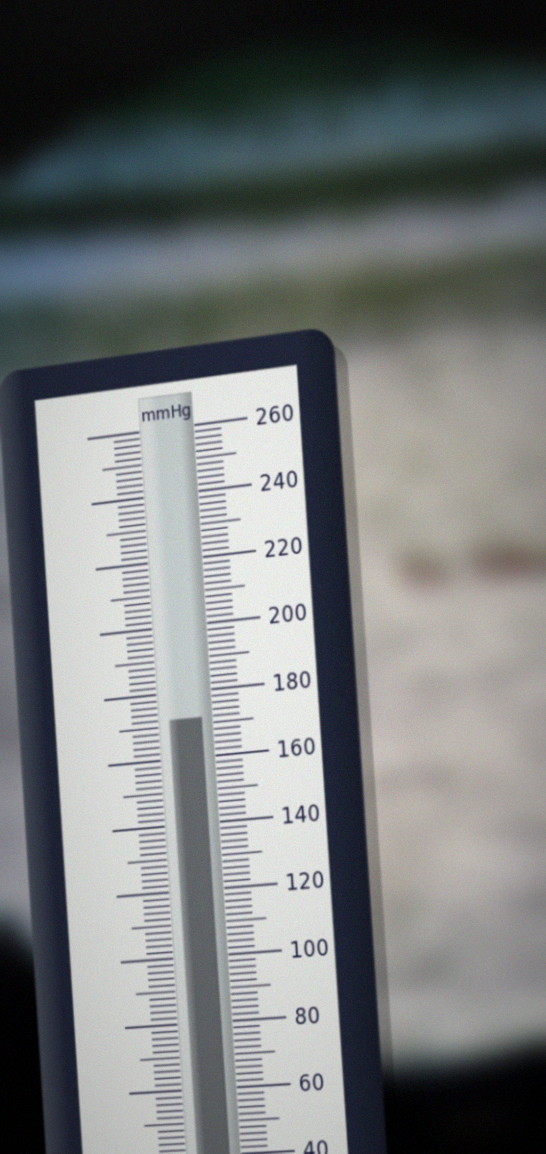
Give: 172 mmHg
